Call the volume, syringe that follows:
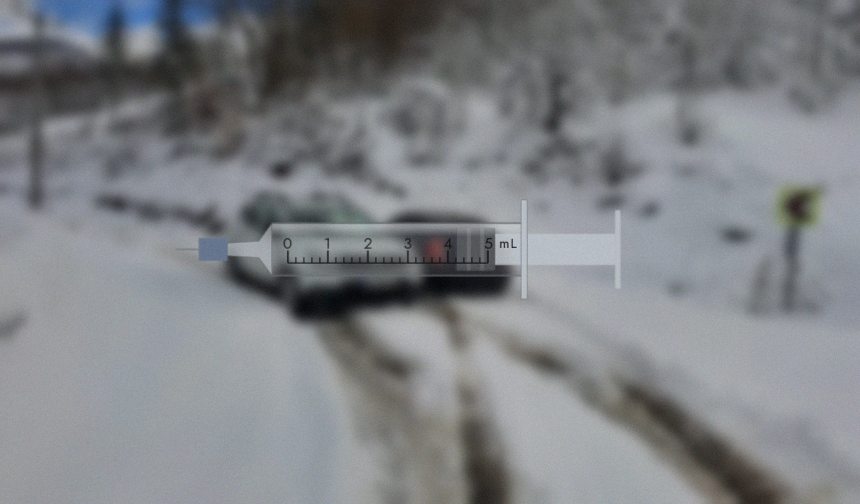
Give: 4.2 mL
